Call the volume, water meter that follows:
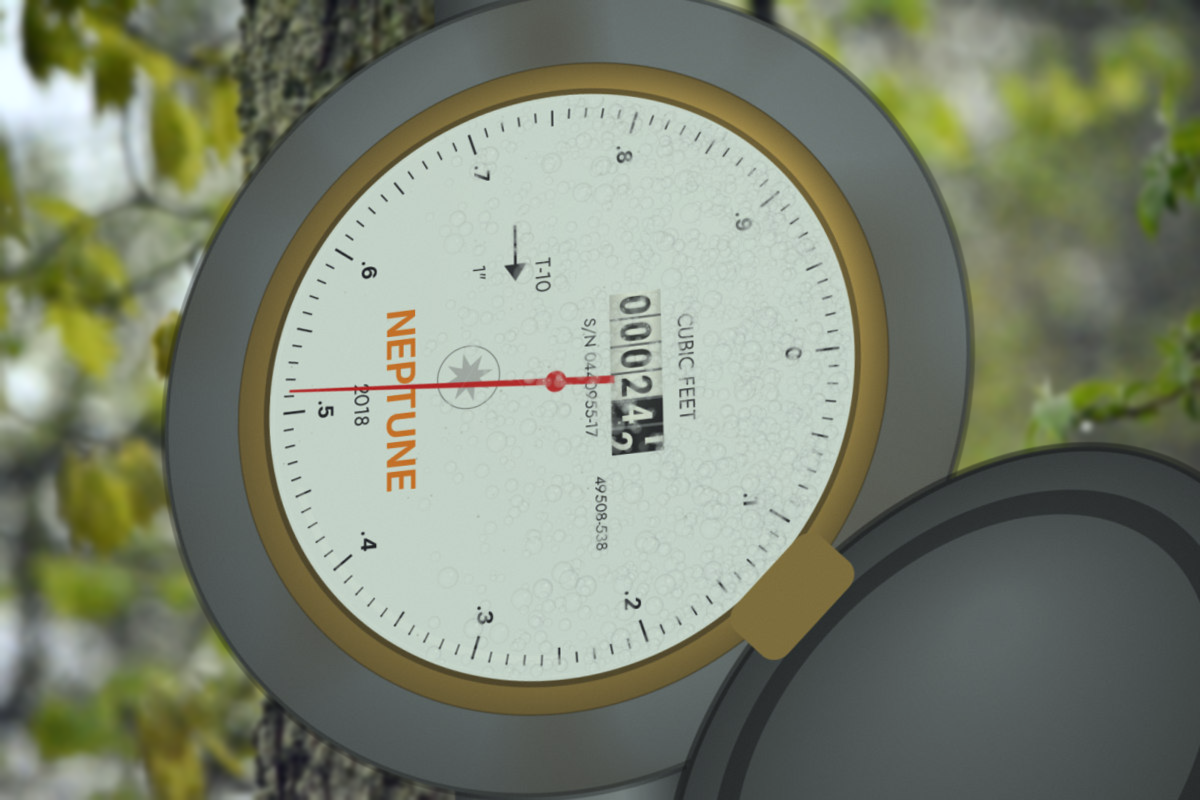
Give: 241.51 ft³
